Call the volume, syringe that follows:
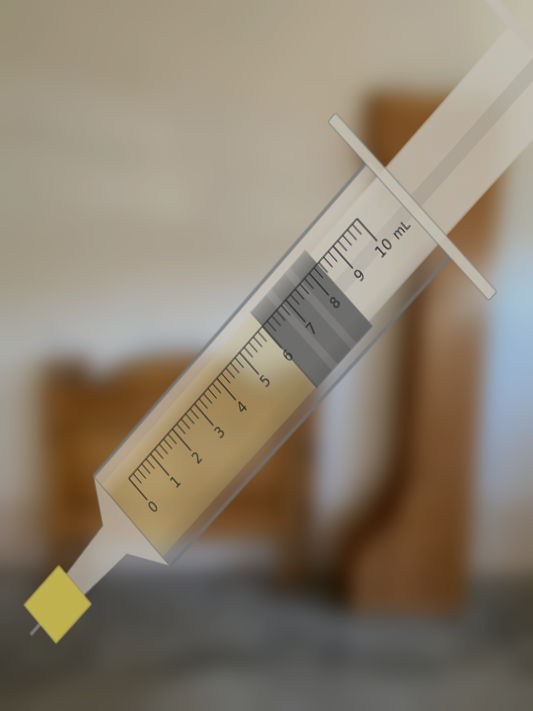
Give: 6 mL
